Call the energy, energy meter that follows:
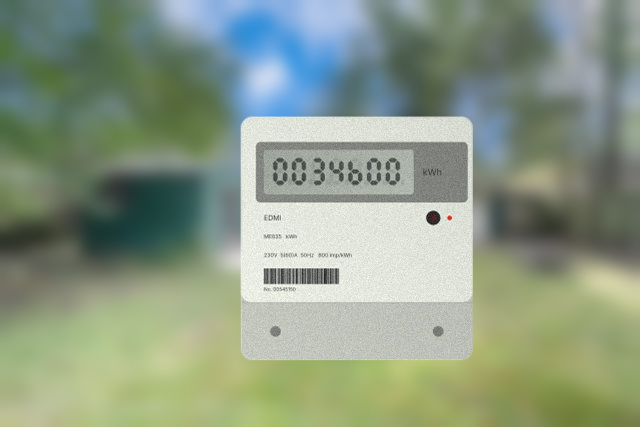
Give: 34600 kWh
